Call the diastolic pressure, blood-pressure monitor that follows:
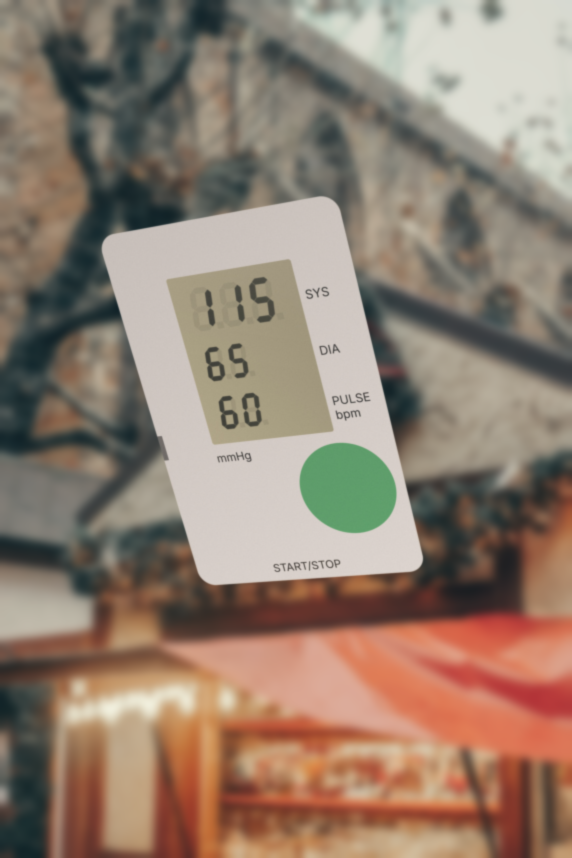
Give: 65 mmHg
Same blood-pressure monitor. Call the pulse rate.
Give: 60 bpm
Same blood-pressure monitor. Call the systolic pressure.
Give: 115 mmHg
